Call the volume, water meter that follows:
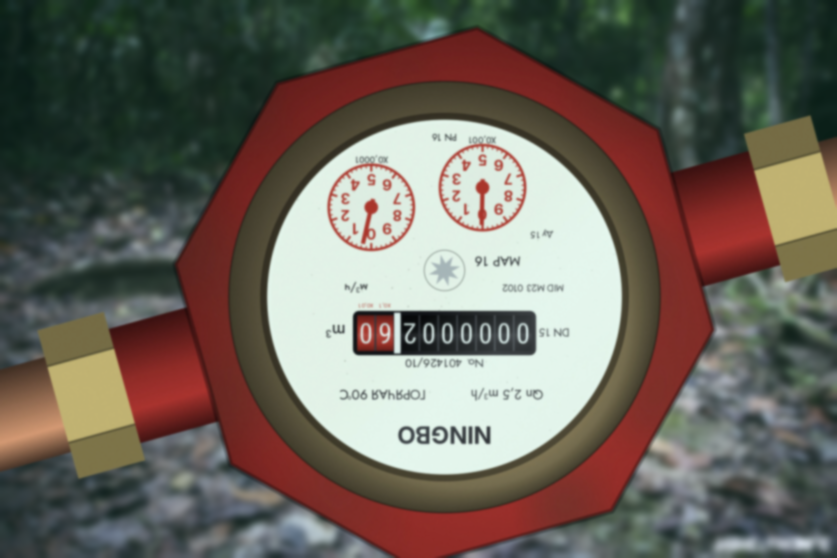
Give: 2.6000 m³
